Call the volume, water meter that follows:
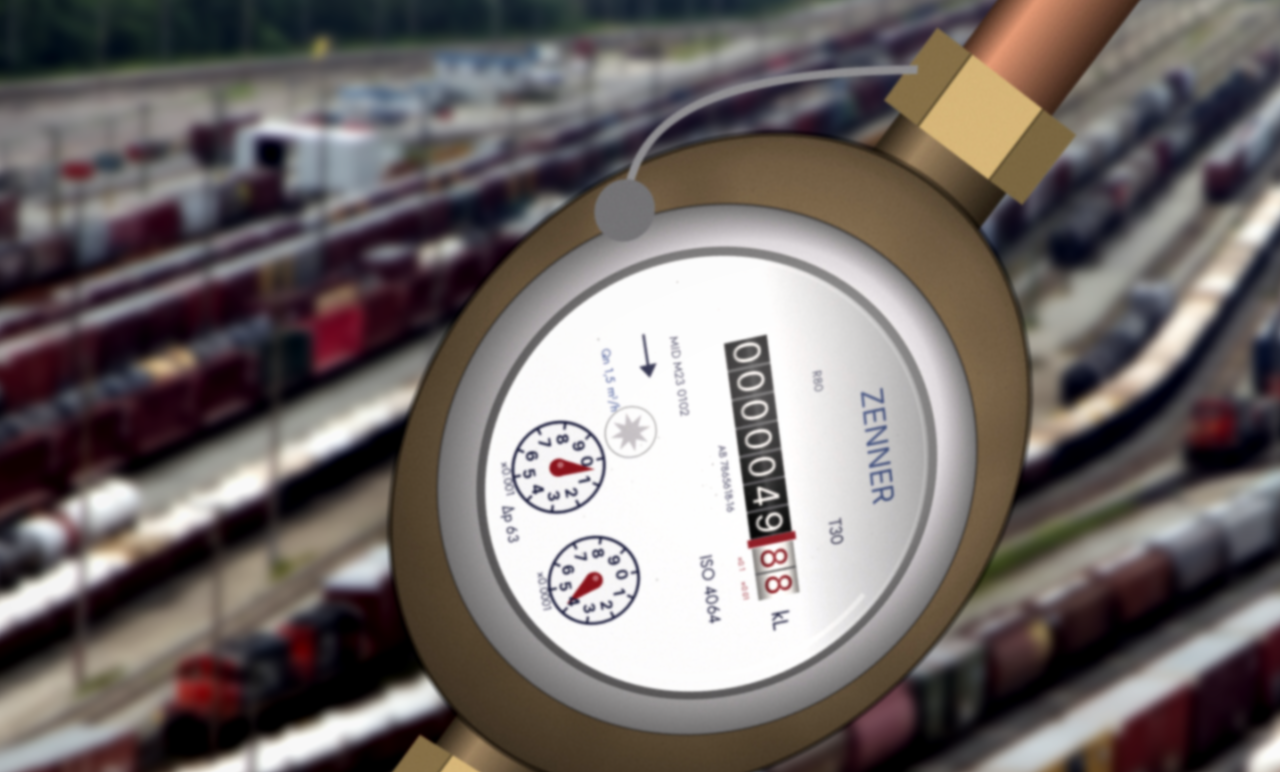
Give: 49.8804 kL
